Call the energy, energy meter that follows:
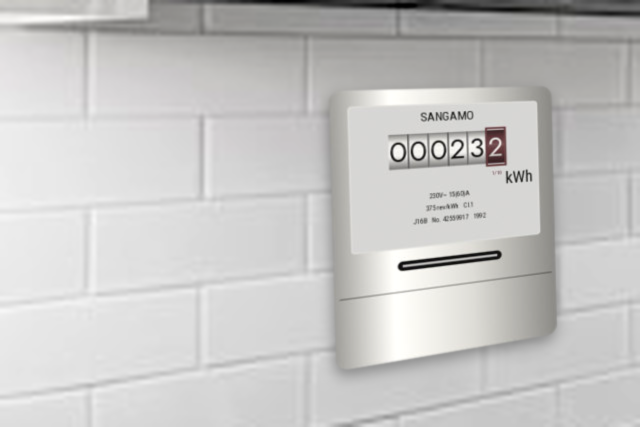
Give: 23.2 kWh
